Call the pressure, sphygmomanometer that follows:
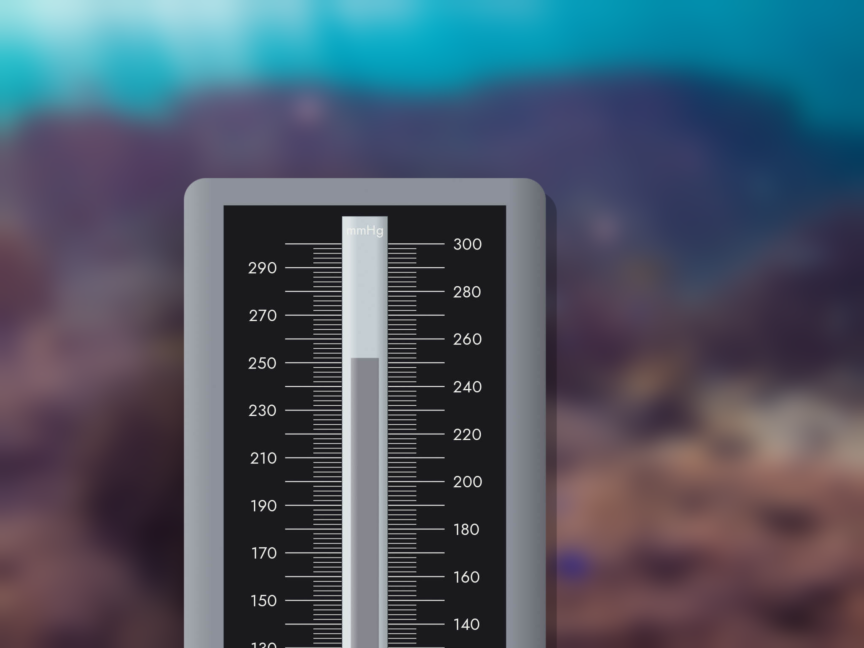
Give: 252 mmHg
